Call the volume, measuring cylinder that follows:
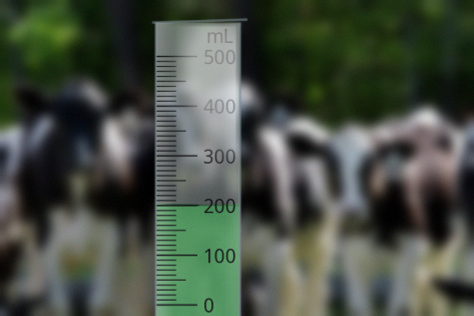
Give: 200 mL
